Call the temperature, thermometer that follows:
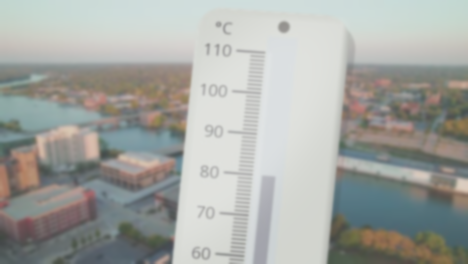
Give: 80 °C
